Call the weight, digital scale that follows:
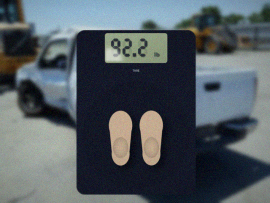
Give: 92.2 lb
